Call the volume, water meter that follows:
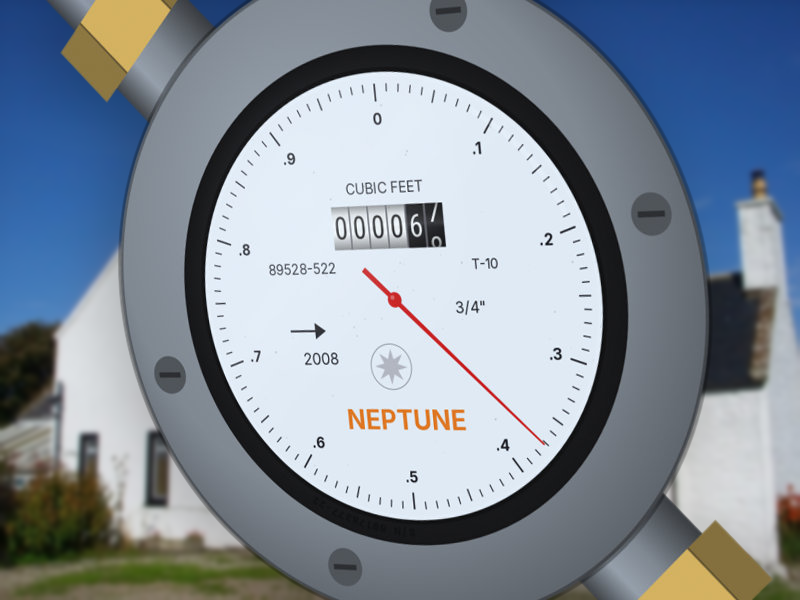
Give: 67.37 ft³
